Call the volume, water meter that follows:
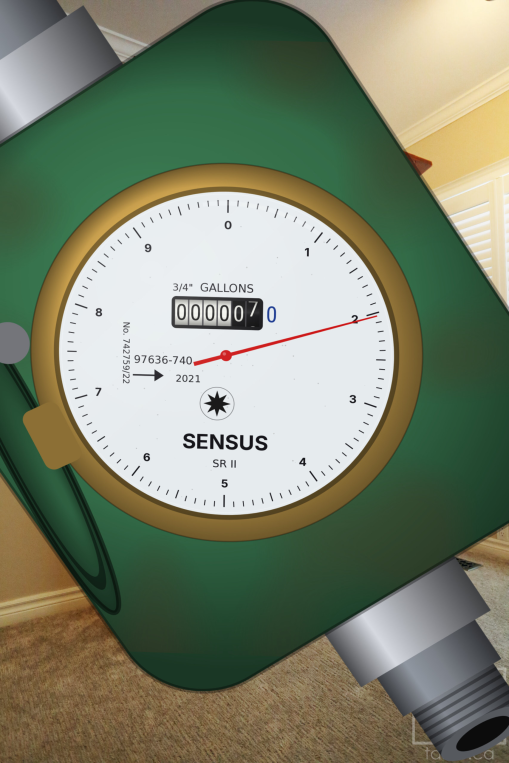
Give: 72.0 gal
